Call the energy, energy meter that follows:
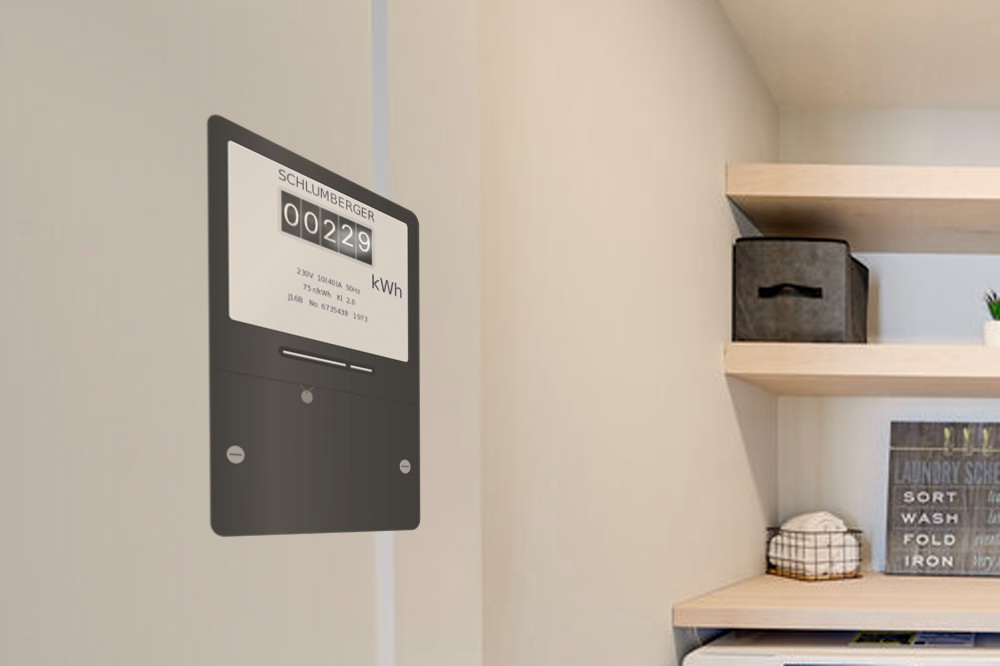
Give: 229 kWh
